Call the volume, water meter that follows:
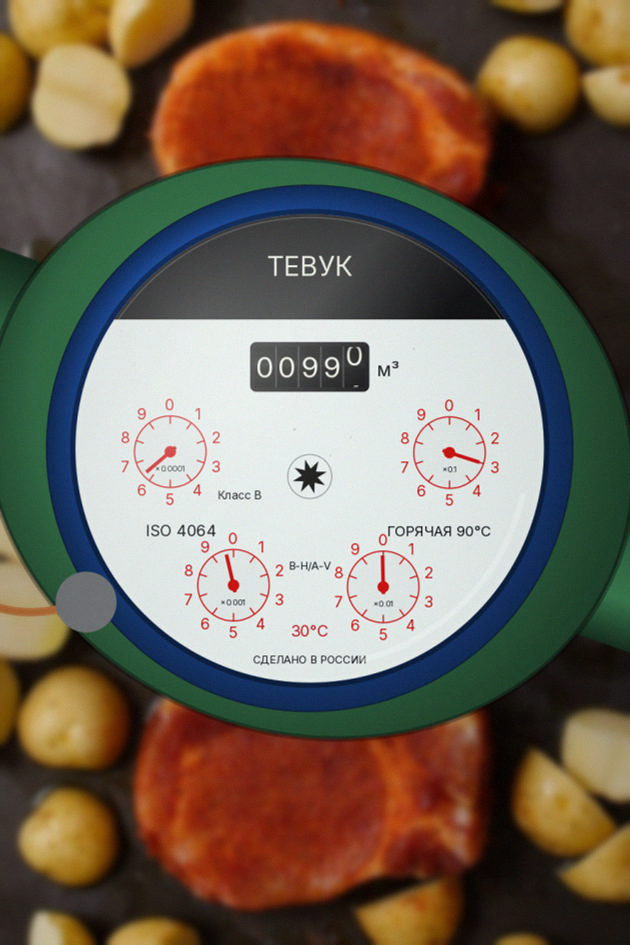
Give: 990.2996 m³
